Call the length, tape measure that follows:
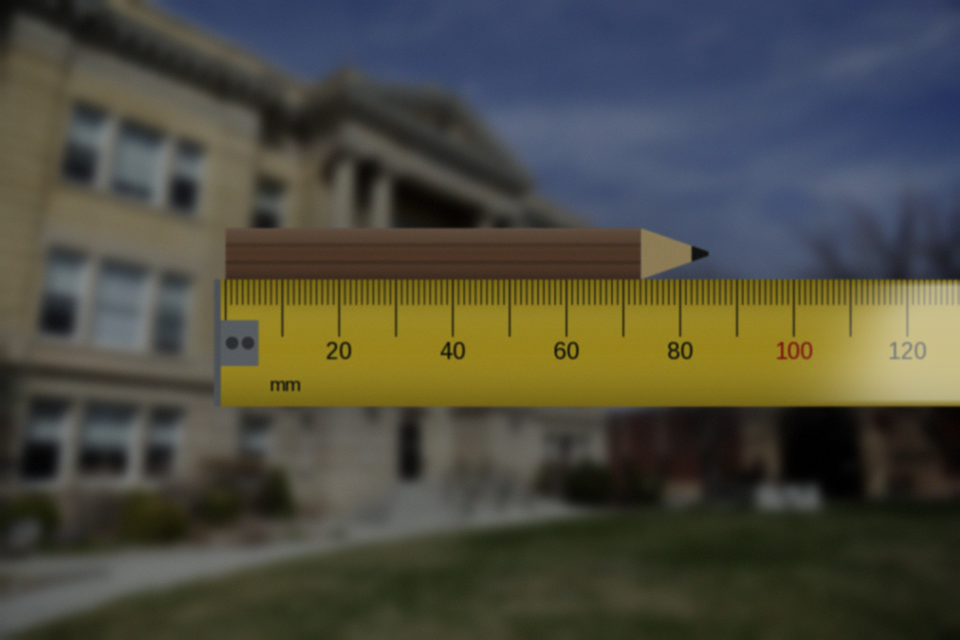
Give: 85 mm
